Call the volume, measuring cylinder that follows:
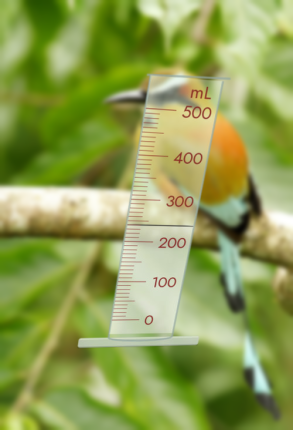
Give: 240 mL
